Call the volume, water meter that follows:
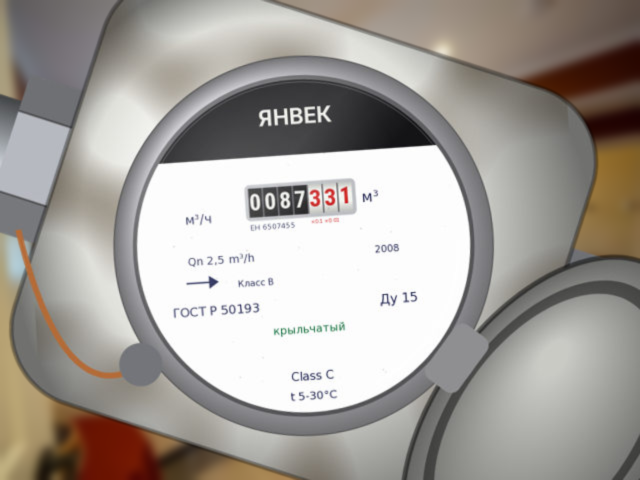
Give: 87.331 m³
